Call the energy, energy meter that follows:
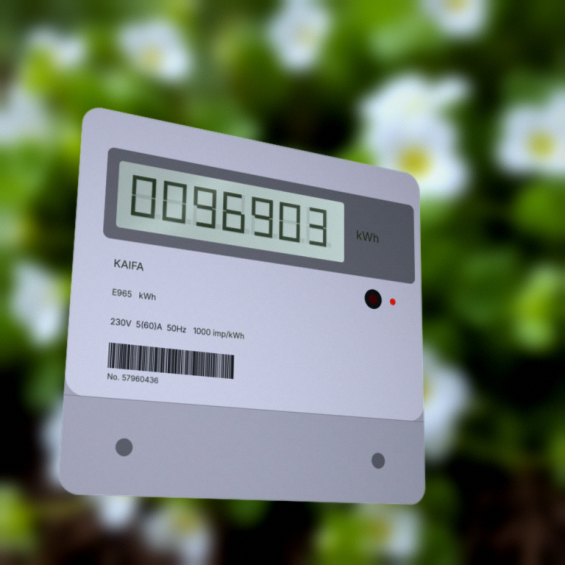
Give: 96903 kWh
